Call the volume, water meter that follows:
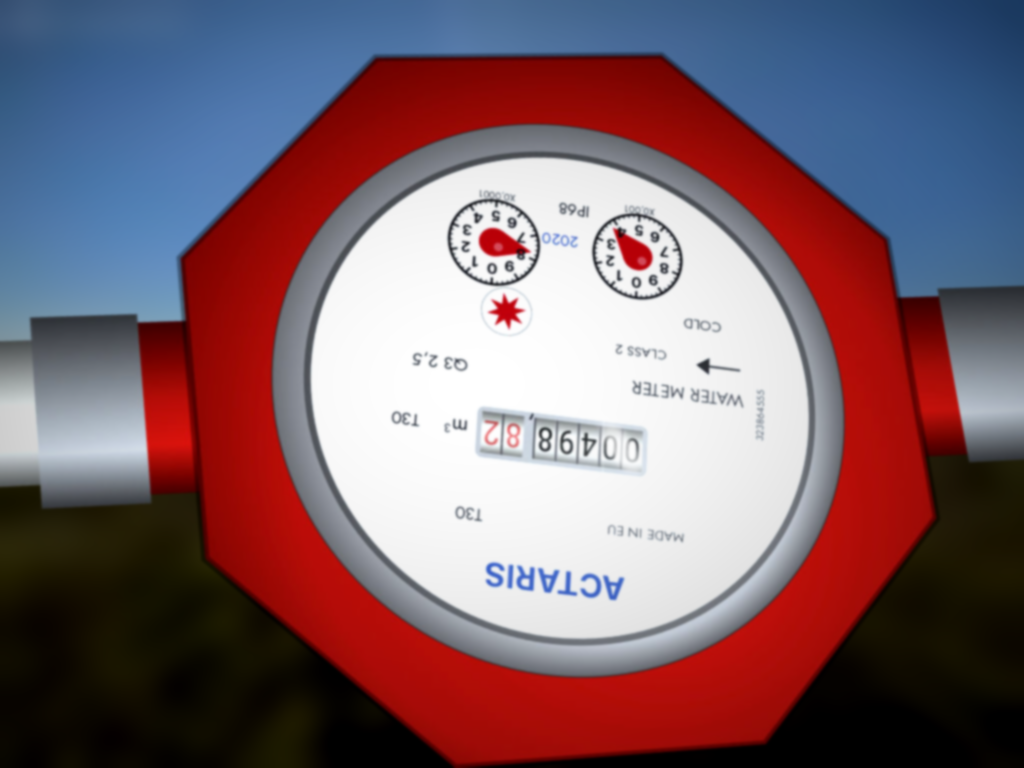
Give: 498.8237 m³
